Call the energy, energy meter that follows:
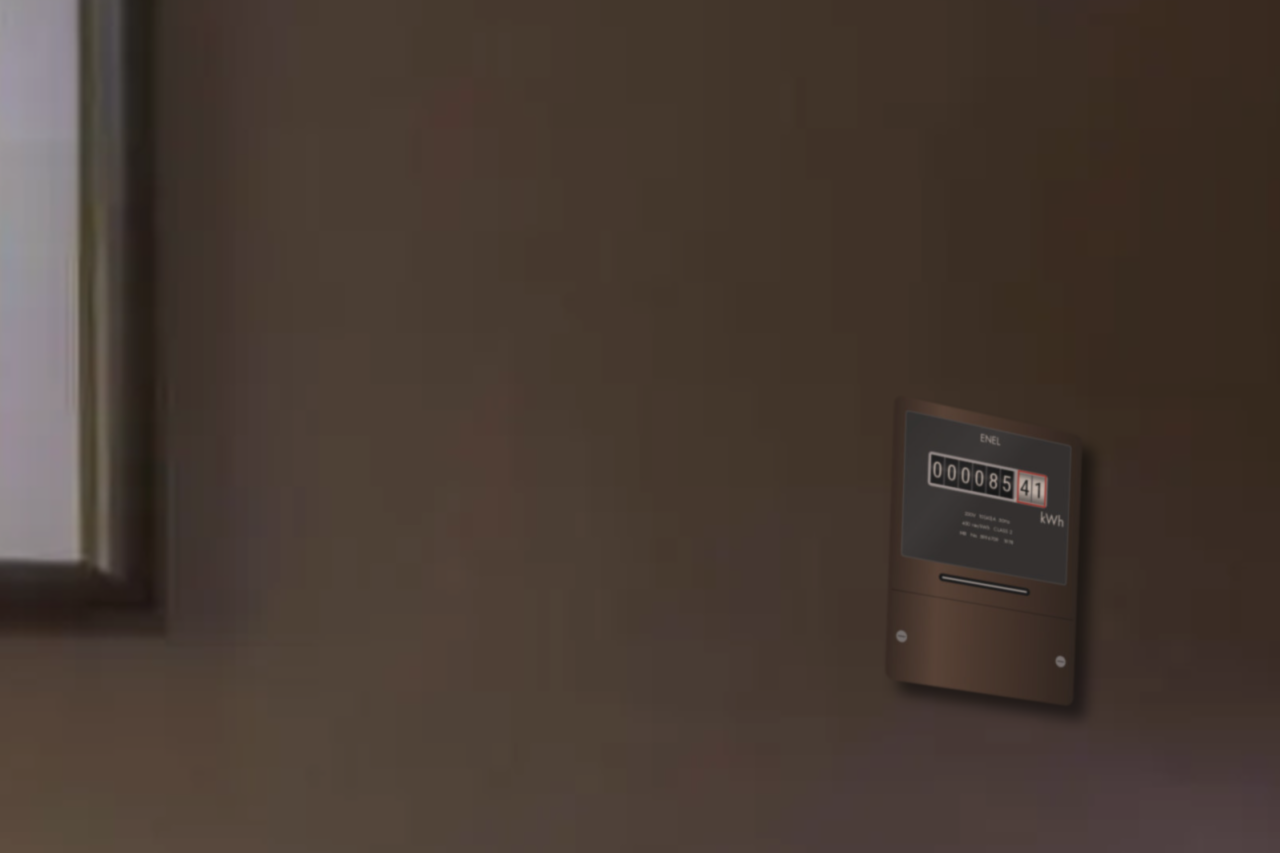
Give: 85.41 kWh
